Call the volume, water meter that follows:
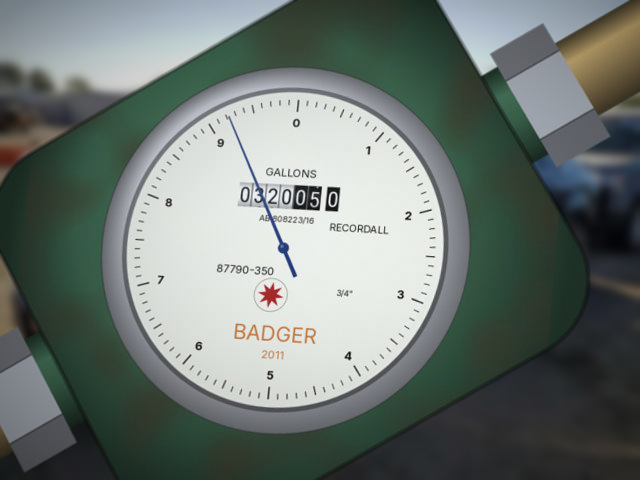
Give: 320049.2 gal
